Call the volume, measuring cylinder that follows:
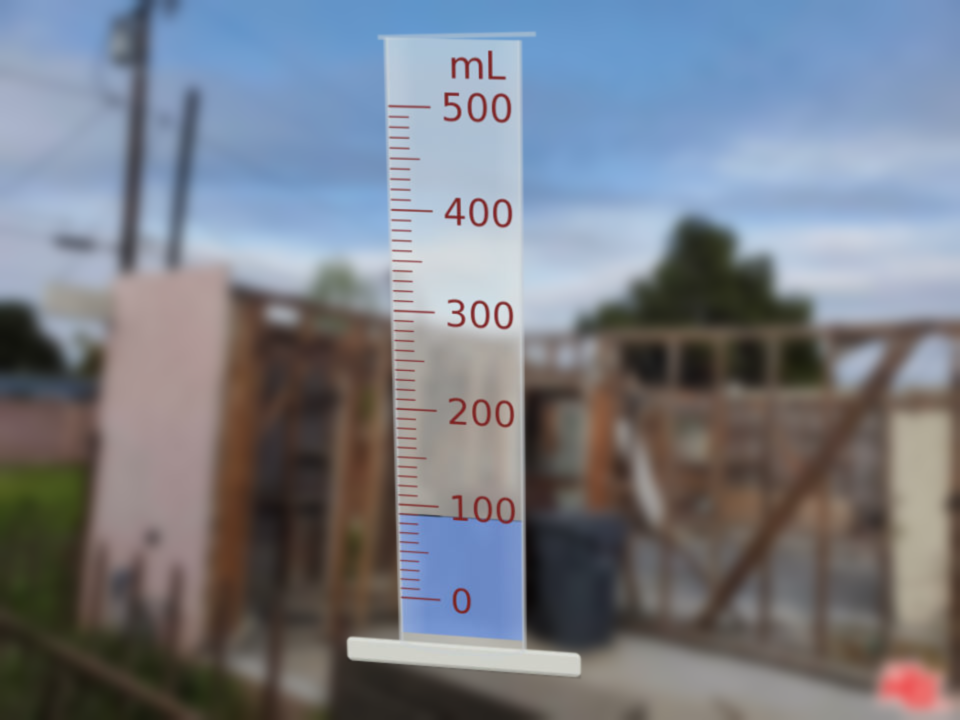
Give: 90 mL
